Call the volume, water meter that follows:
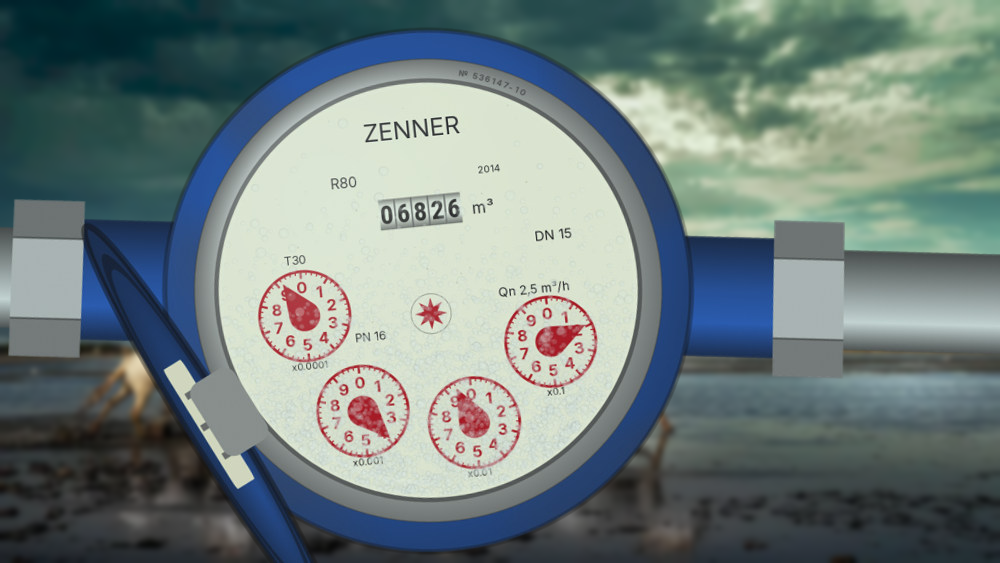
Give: 6826.1939 m³
